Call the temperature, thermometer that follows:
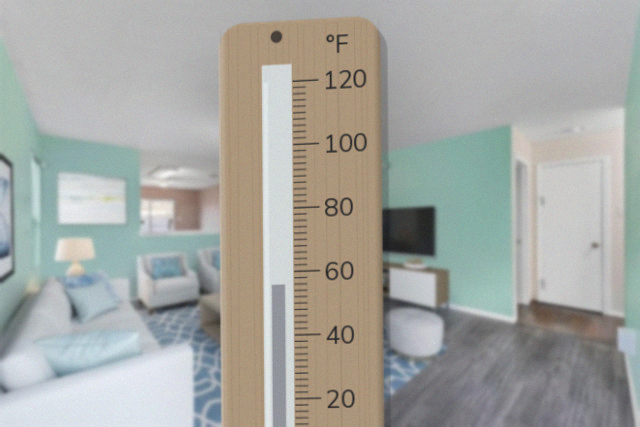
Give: 56 °F
